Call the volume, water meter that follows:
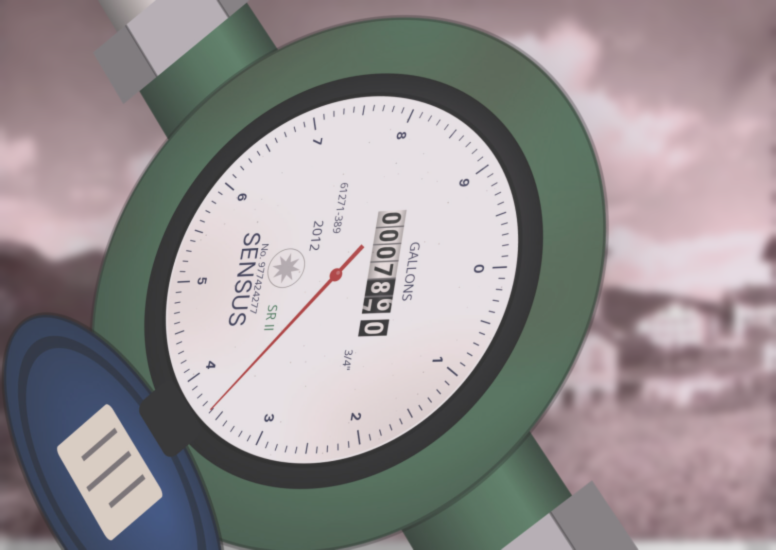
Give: 7863.6 gal
